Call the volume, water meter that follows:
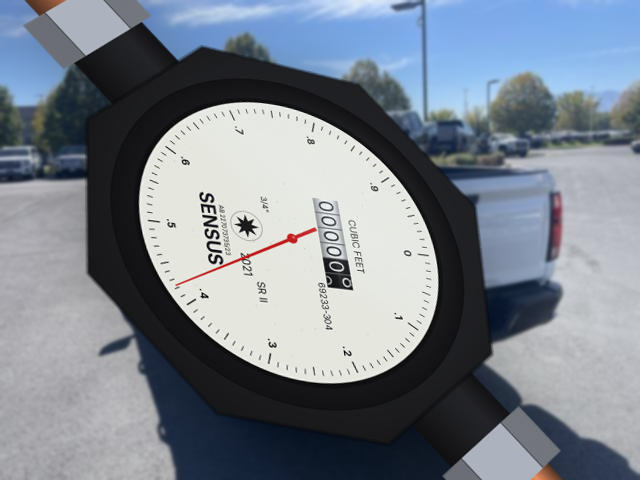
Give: 8.42 ft³
